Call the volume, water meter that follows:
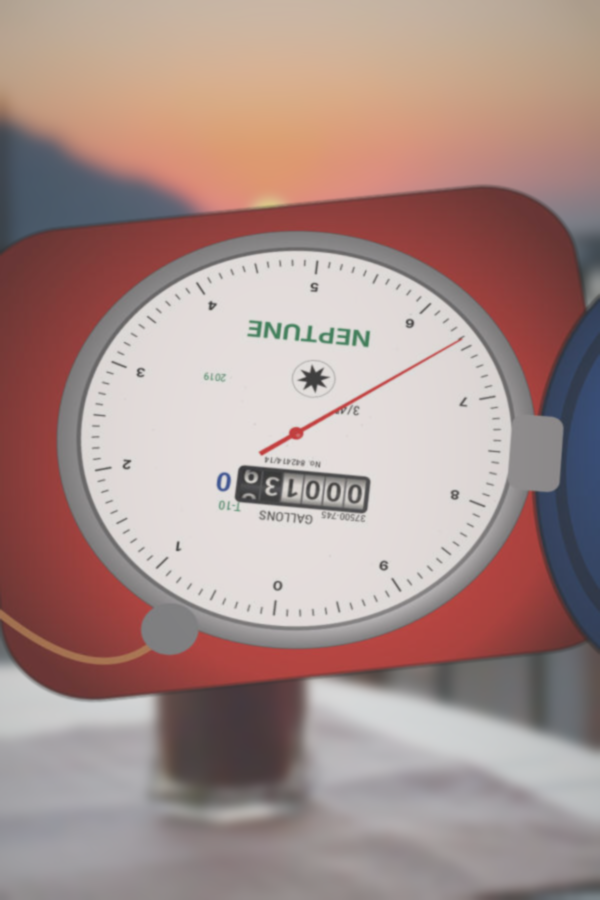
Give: 1386.4 gal
